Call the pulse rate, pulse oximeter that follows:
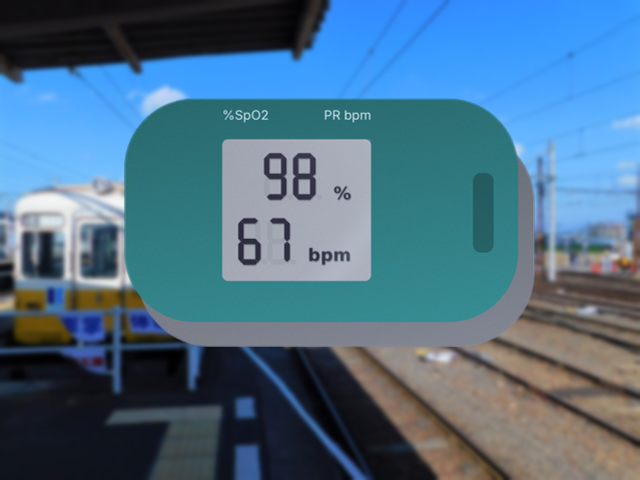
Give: 67 bpm
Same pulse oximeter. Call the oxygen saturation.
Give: 98 %
